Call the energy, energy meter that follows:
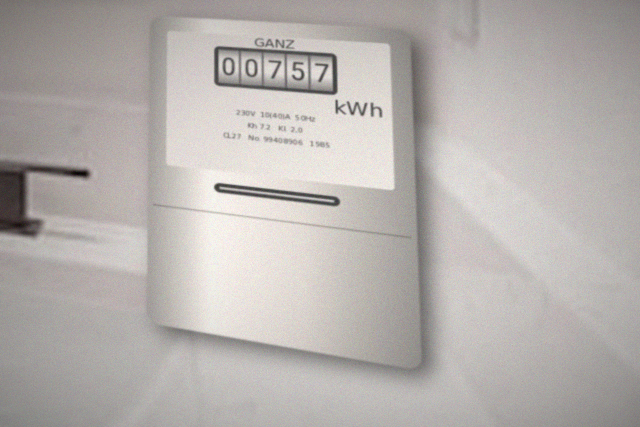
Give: 757 kWh
